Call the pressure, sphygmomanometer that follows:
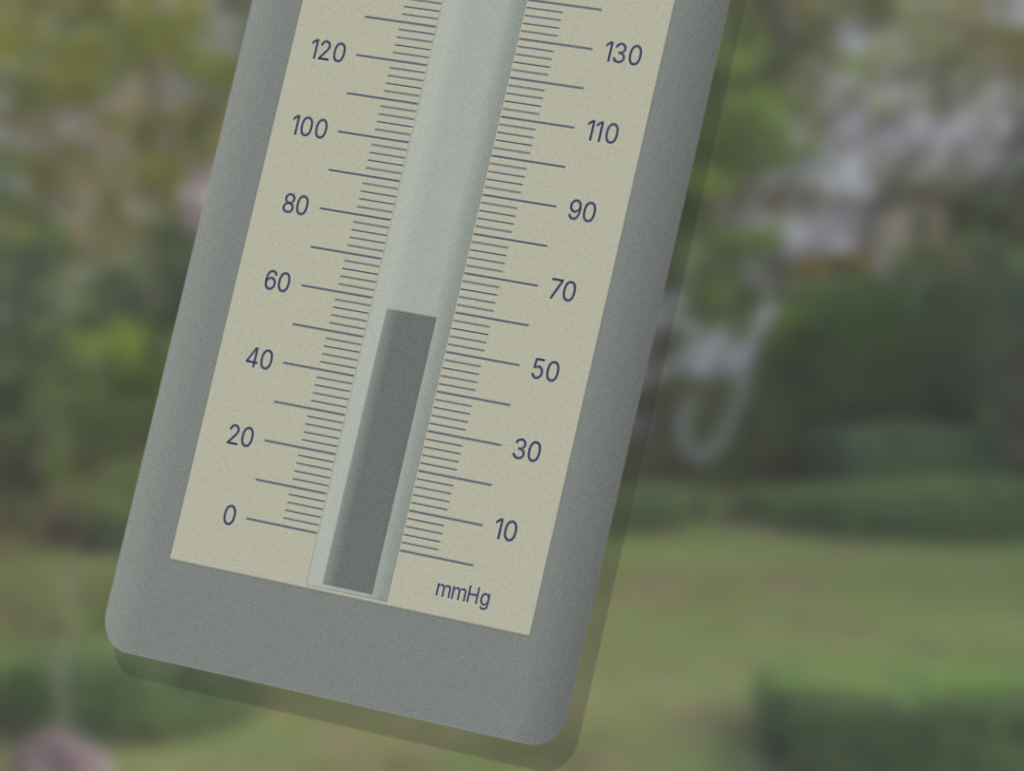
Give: 58 mmHg
